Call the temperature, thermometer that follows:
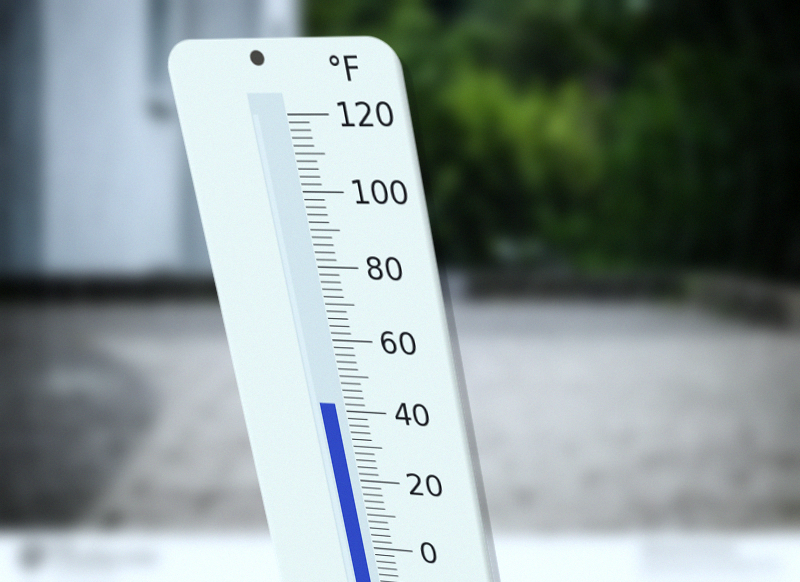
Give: 42 °F
